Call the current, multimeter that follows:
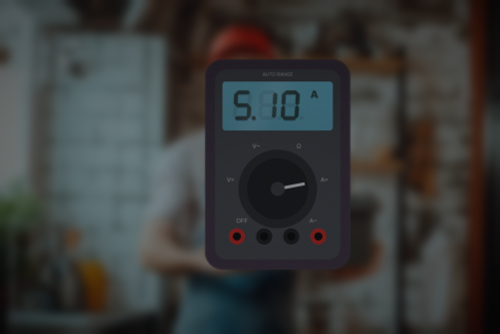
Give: 5.10 A
